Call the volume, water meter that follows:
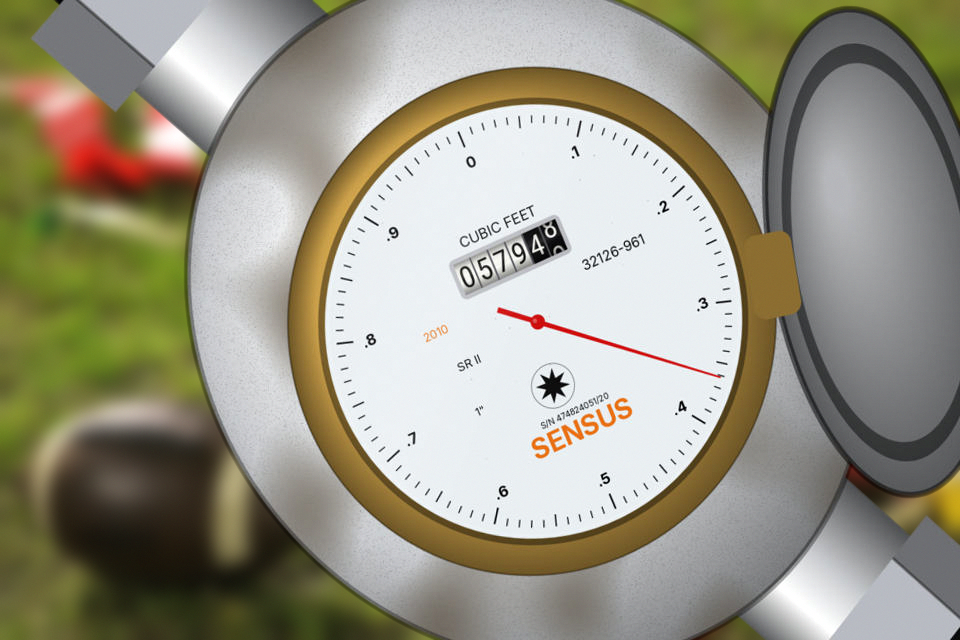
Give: 57948.36 ft³
